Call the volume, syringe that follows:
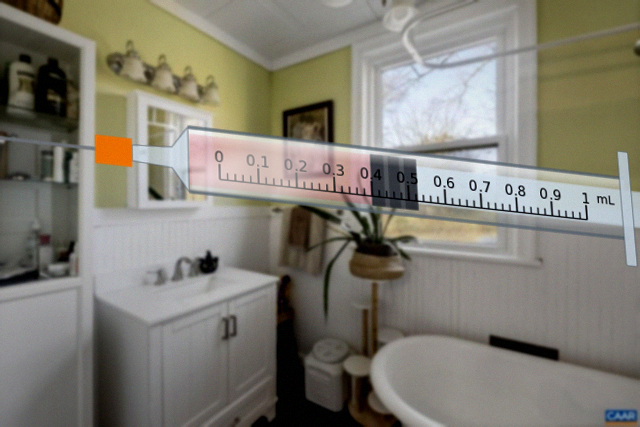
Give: 0.4 mL
